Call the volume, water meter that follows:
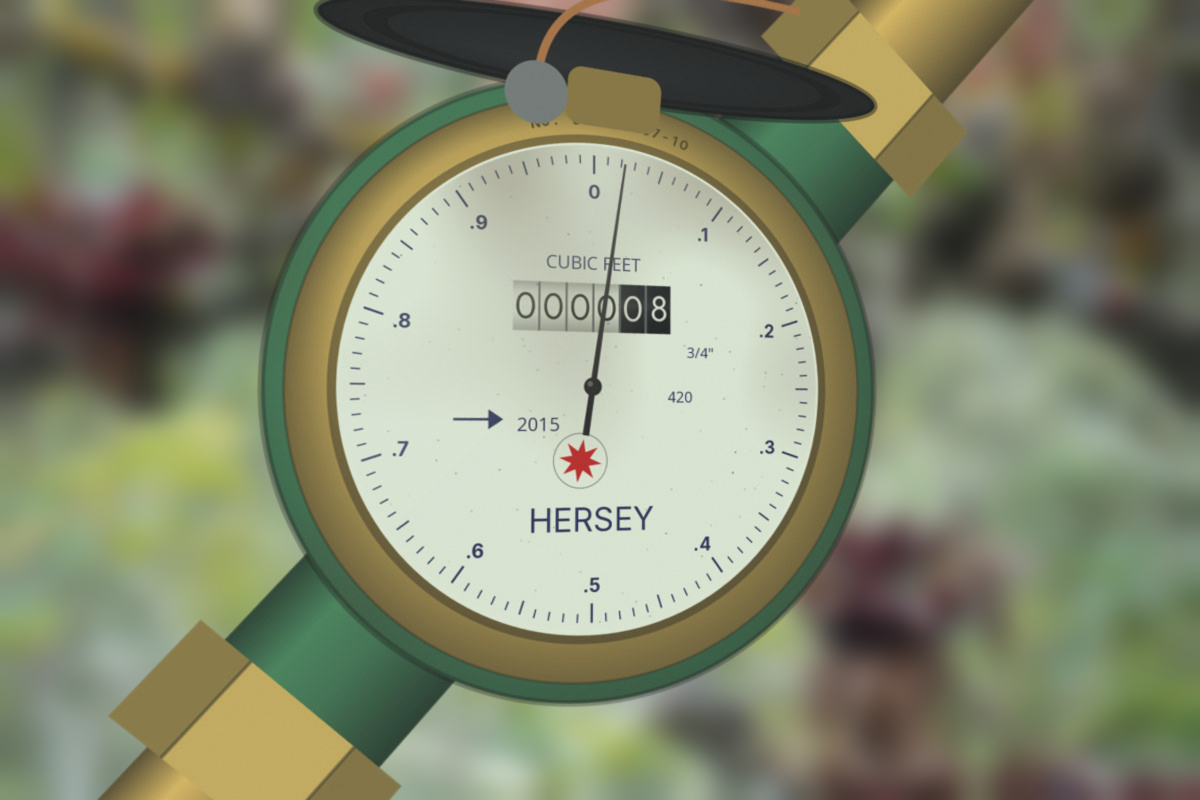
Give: 8.02 ft³
